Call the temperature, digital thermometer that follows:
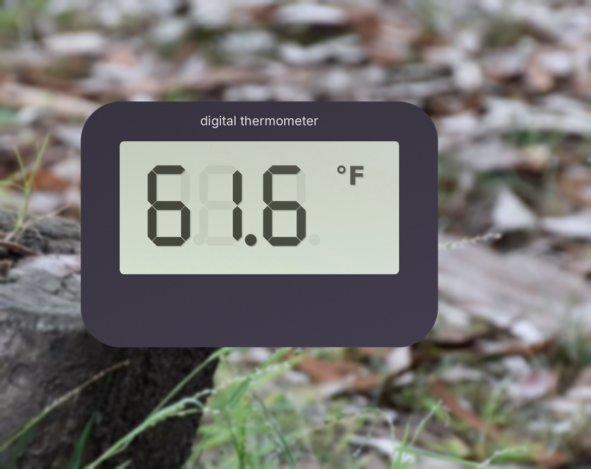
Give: 61.6 °F
